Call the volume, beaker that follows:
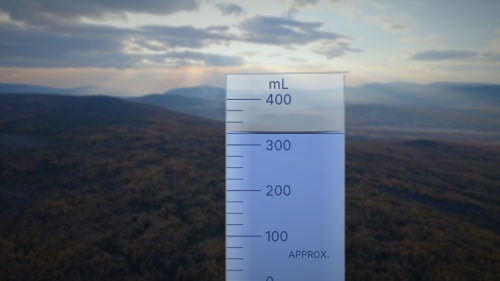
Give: 325 mL
